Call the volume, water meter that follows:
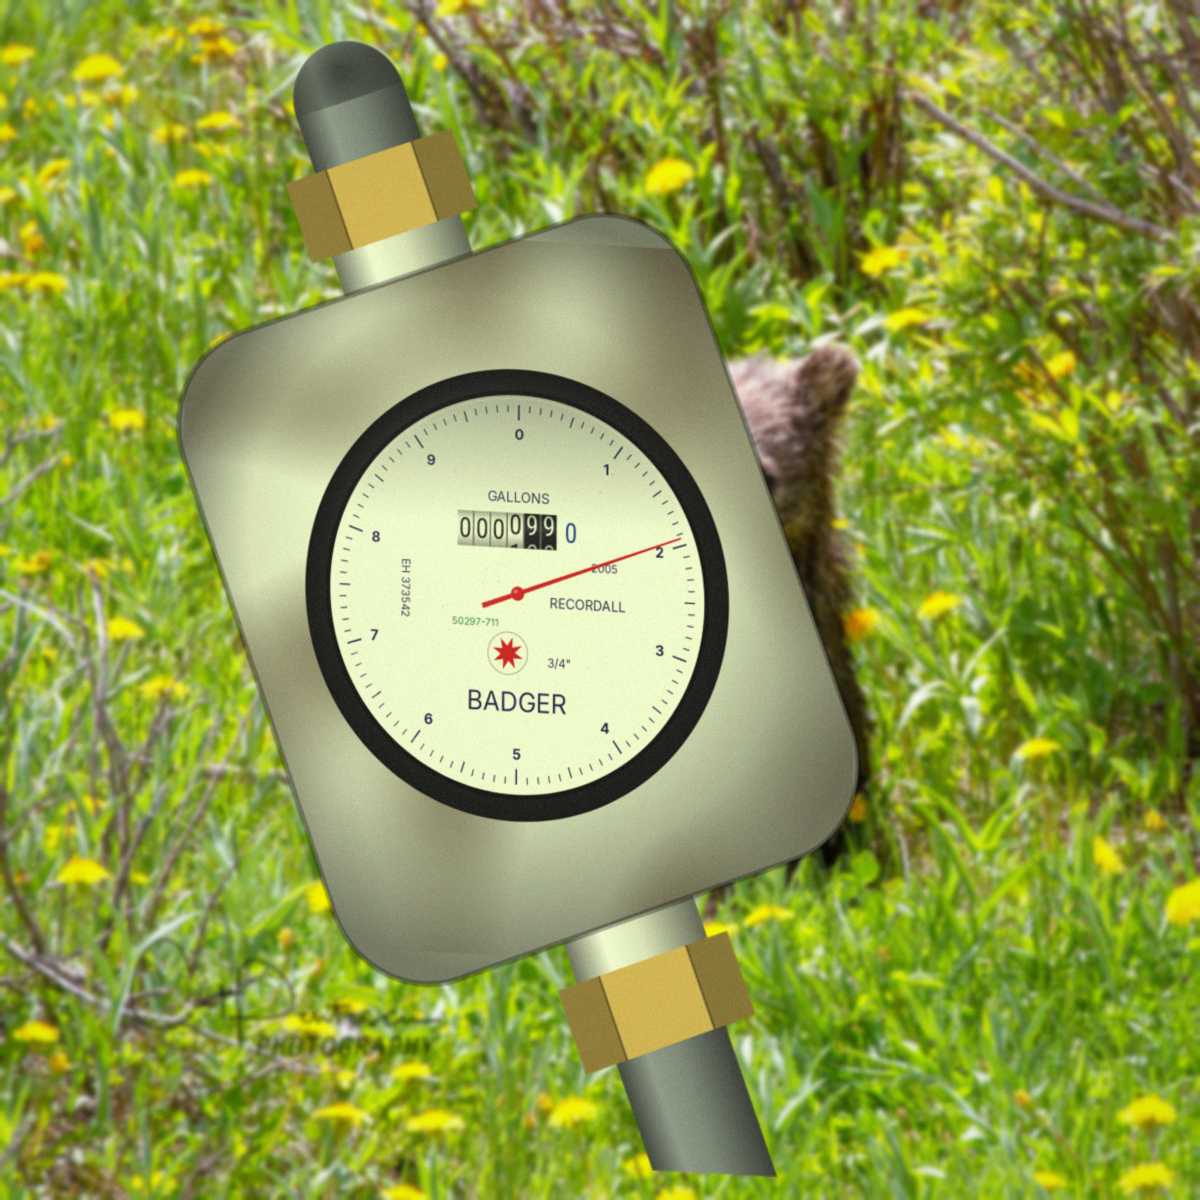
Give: 991.9 gal
